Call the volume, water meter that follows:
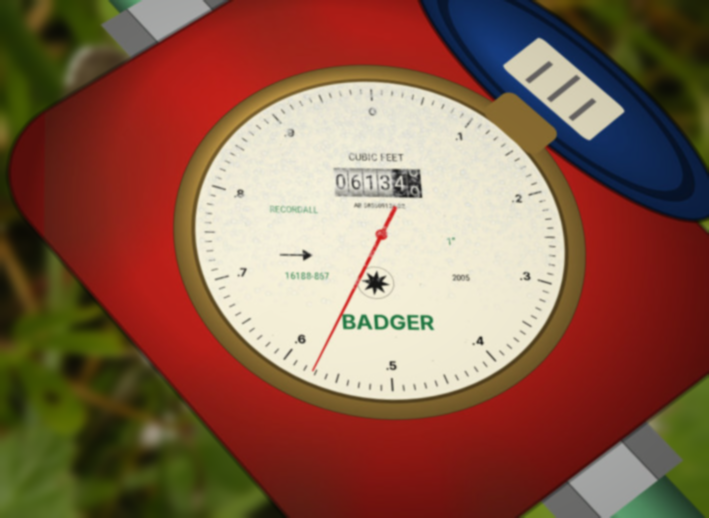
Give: 61348.57 ft³
